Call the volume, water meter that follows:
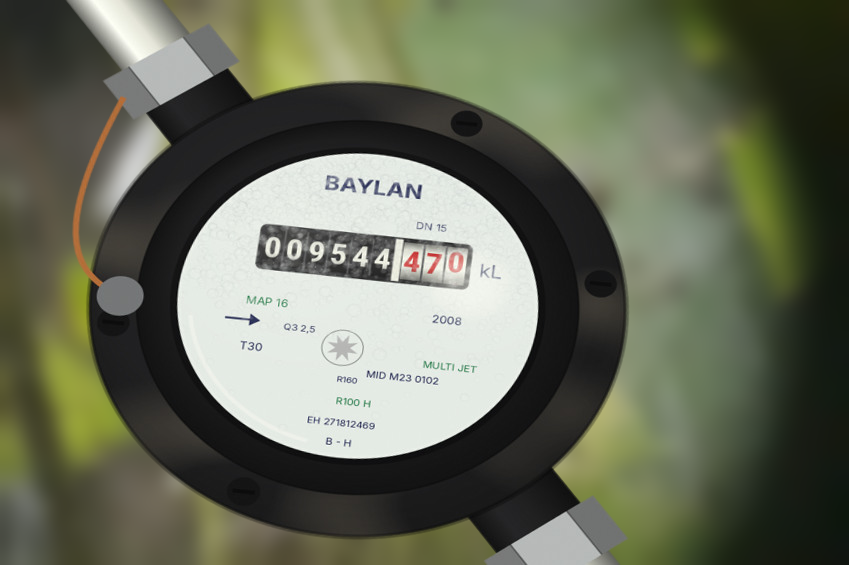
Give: 9544.470 kL
